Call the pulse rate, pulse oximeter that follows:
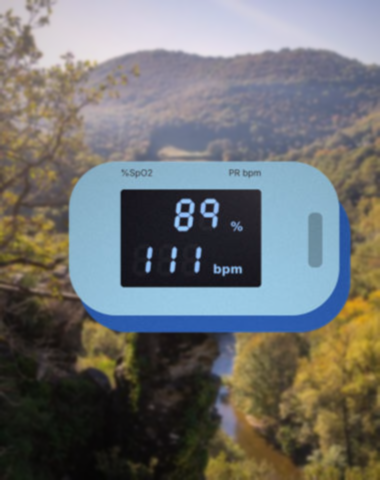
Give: 111 bpm
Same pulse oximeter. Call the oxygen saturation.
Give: 89 %
